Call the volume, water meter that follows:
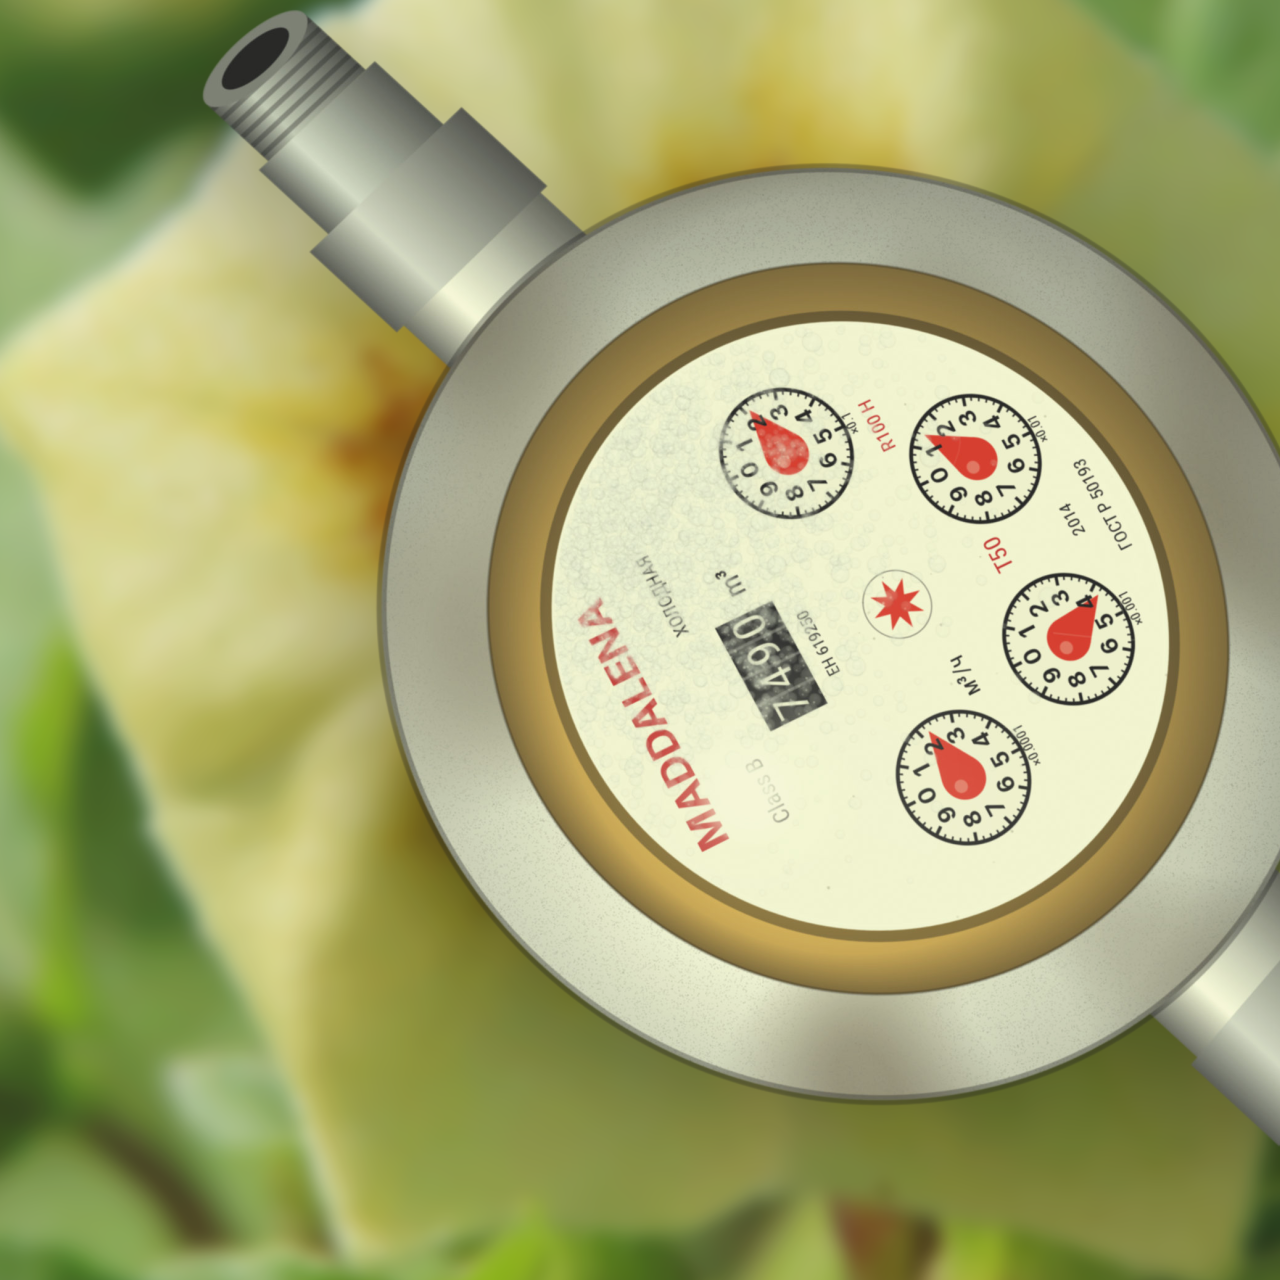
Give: 7490.2142 m³
